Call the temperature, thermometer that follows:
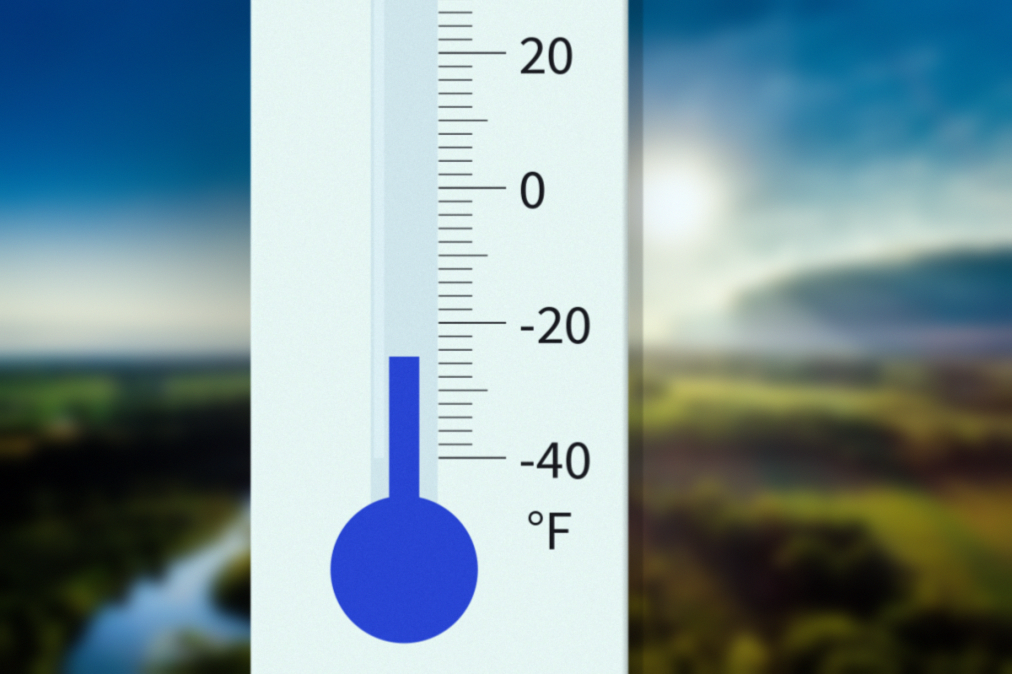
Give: -25 °F
